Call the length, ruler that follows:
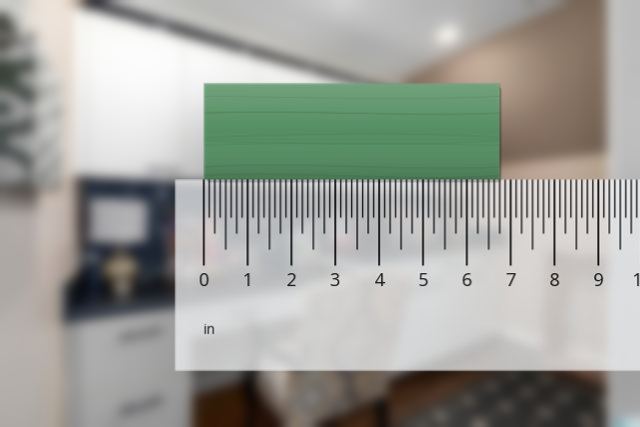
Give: 6.75 in
